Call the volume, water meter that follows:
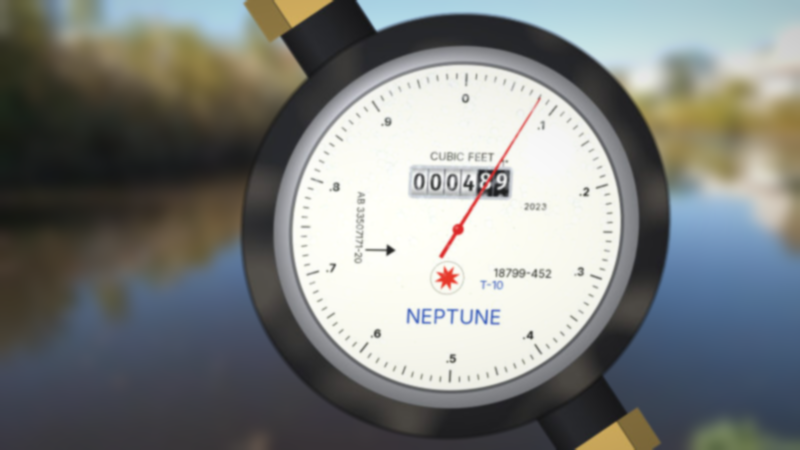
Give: 489.08 ft³
